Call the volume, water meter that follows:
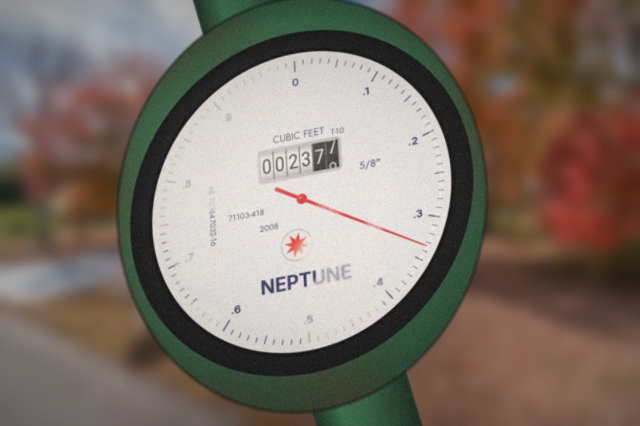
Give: 2377.33 ft³
